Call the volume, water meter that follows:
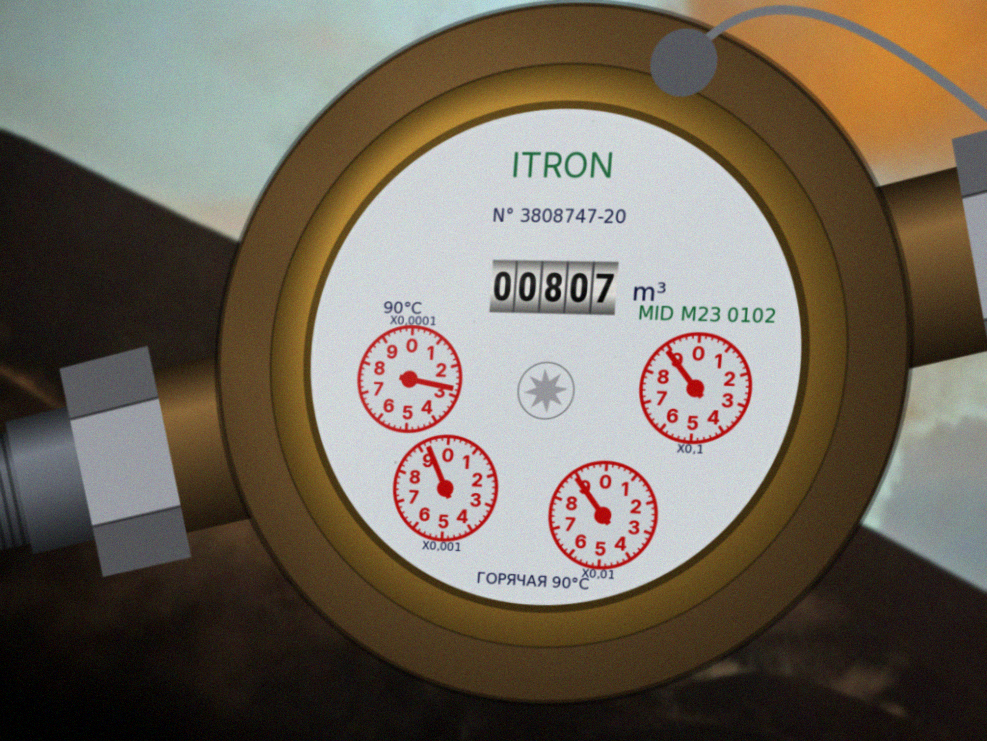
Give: 807.8892 m³
